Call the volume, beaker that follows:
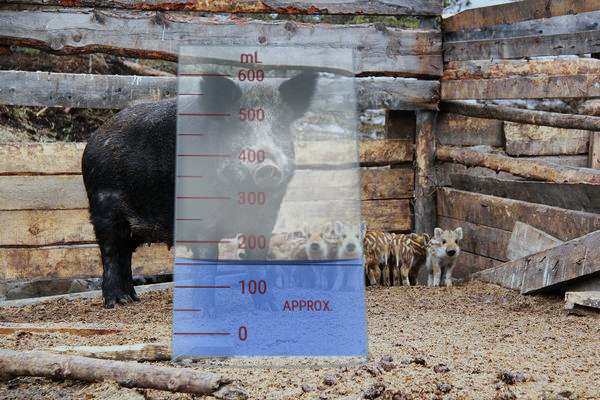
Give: 150 mL
